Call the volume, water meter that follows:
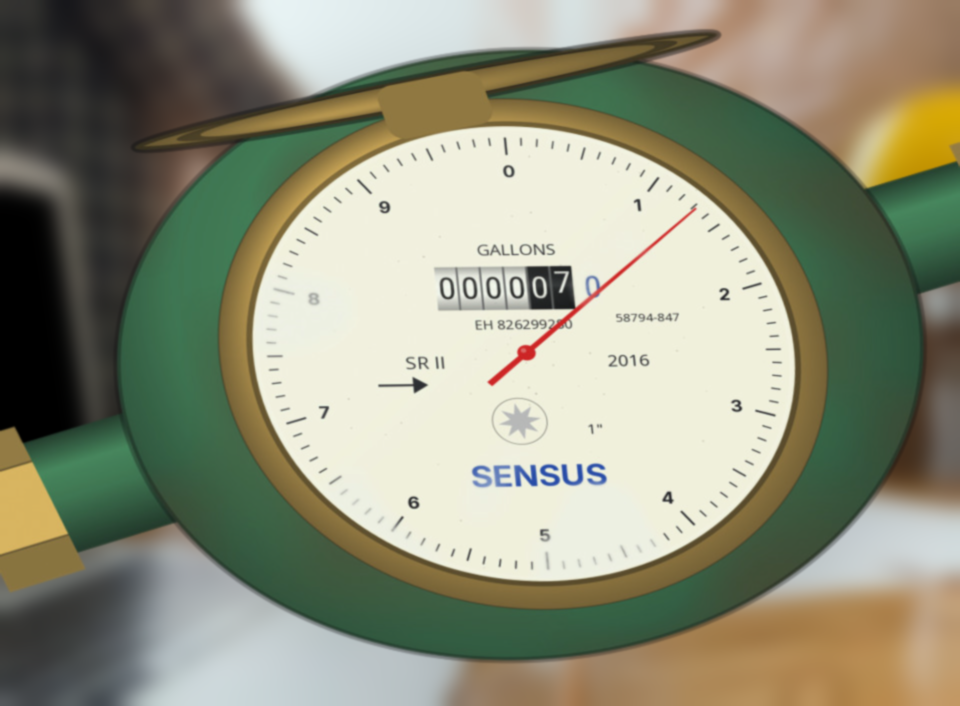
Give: 71.3 gal
